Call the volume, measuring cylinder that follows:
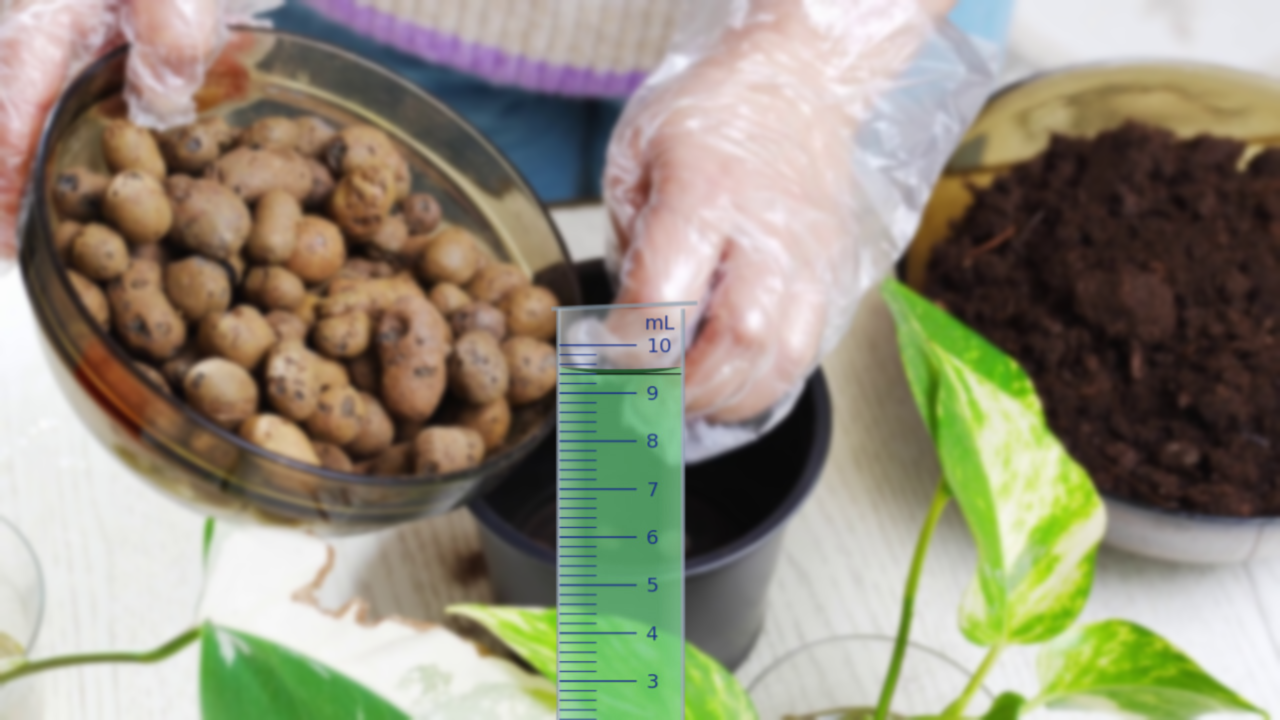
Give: 9.4 mL
